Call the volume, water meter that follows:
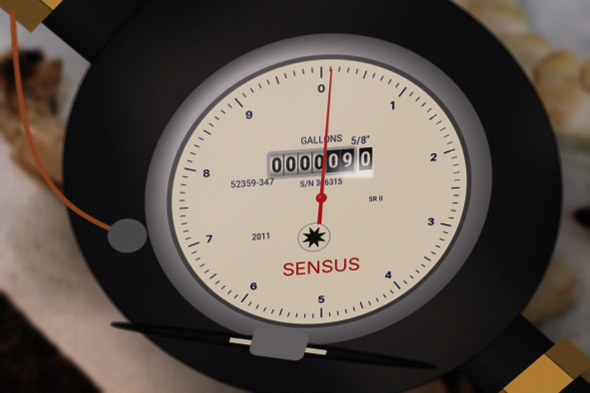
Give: 90.1 gal
